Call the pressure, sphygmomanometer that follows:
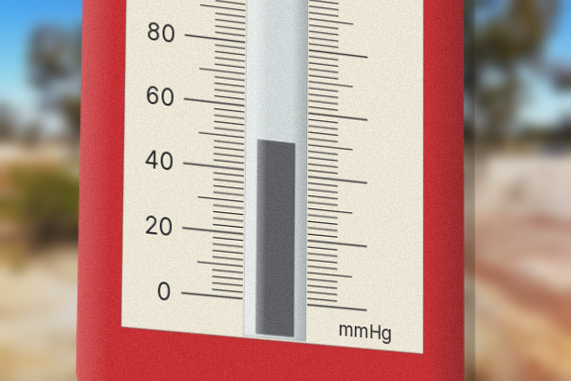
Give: 50 mmHg
